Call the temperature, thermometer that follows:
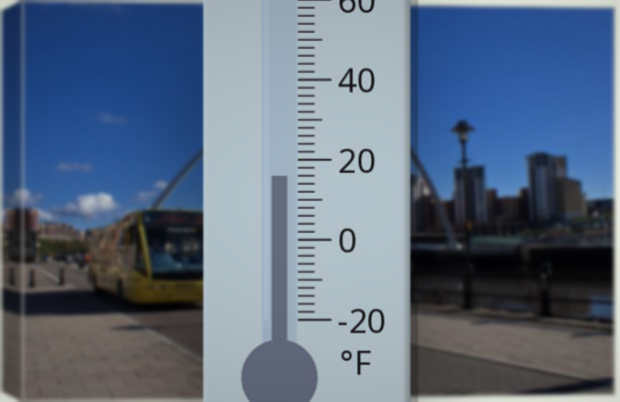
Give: 16 °F
